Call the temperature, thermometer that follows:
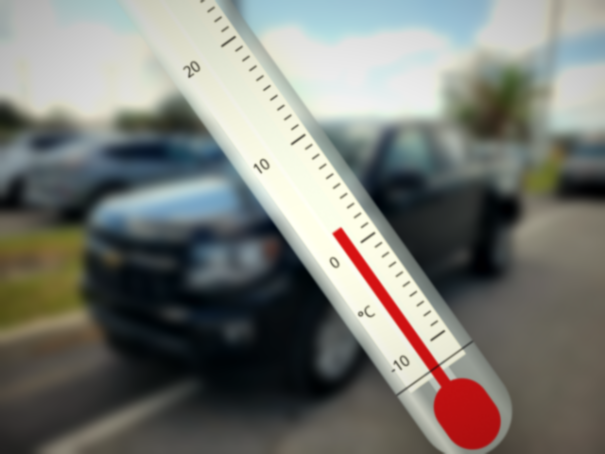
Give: 2 °C
